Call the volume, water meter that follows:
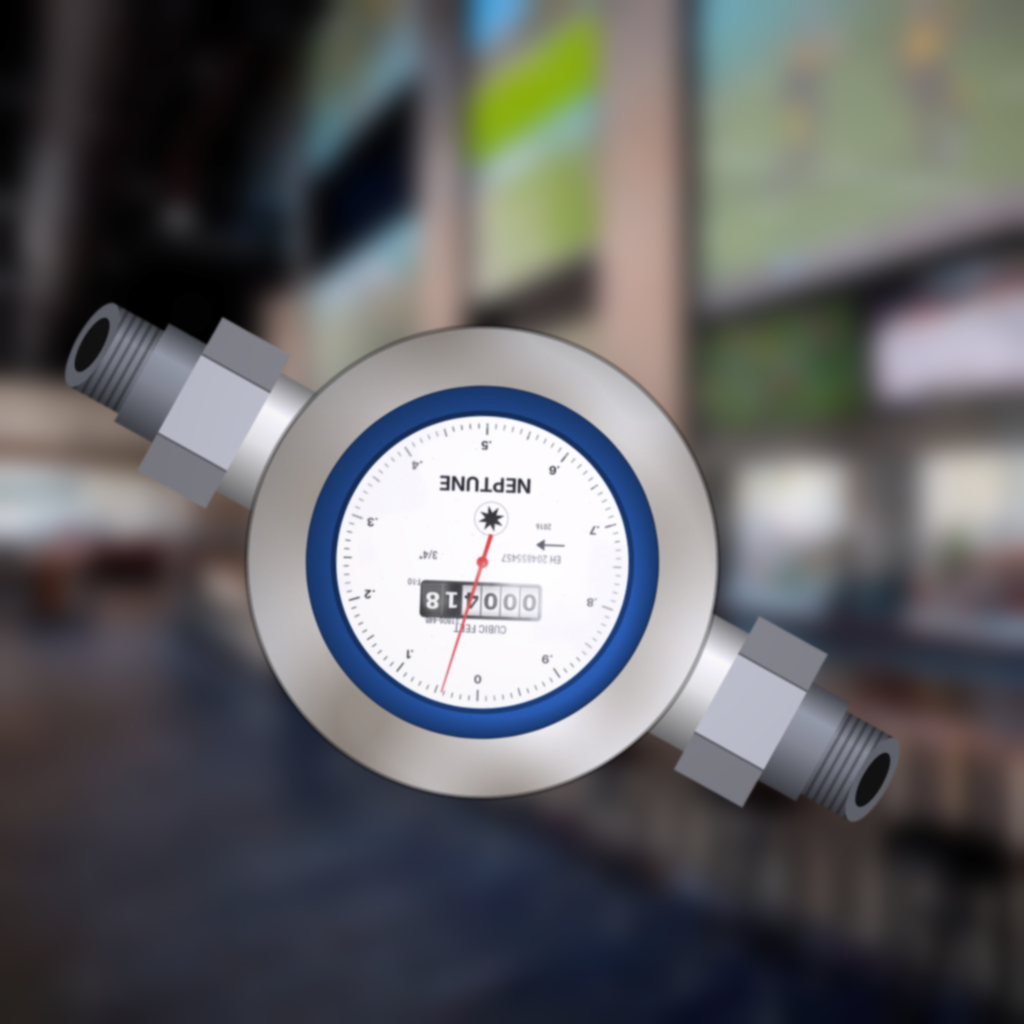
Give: 418.04 ft³
